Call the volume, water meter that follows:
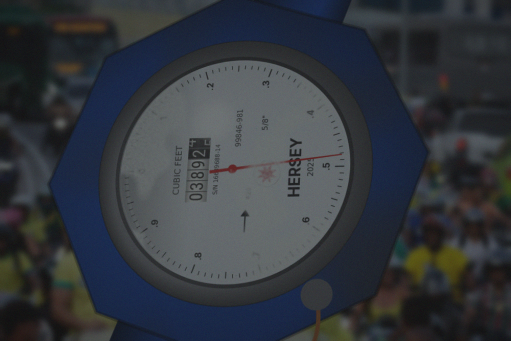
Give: 38924.48 ft³
